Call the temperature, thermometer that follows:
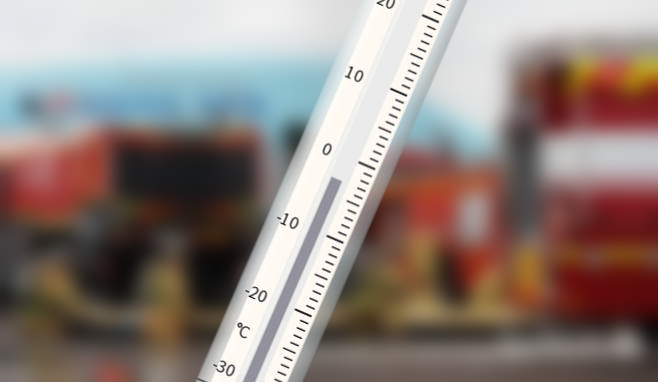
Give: -3 °C
